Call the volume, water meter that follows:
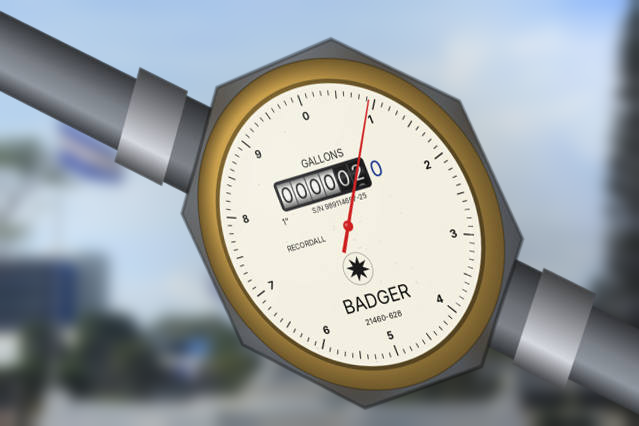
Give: 20.9 gal
